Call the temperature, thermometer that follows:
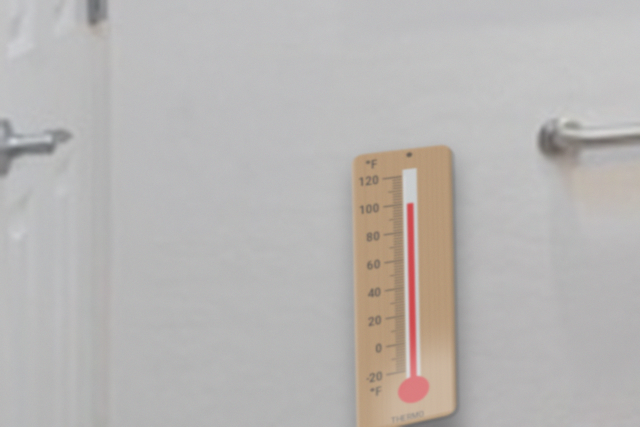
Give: 100 °F
